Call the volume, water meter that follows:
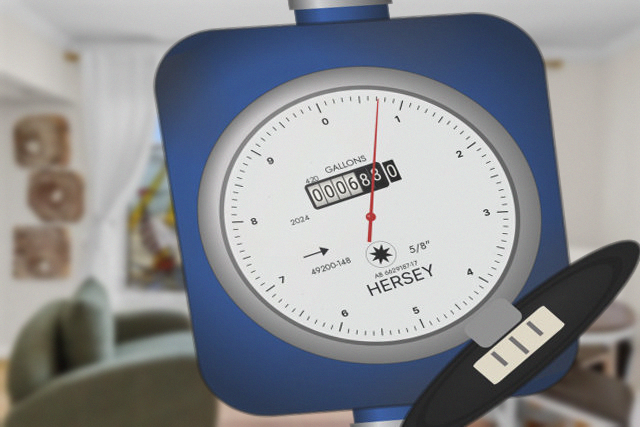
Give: 6880.7 gal
